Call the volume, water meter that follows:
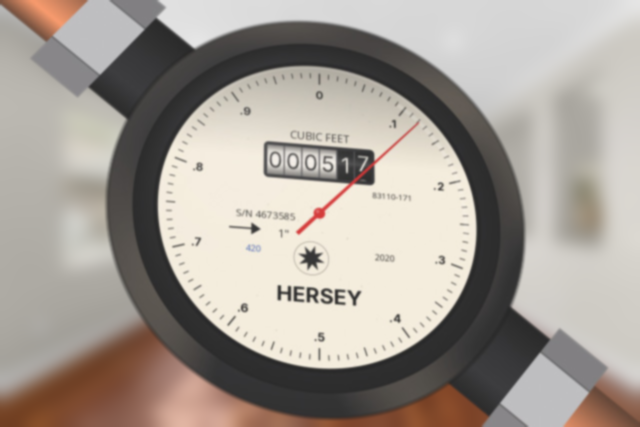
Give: 517.12 ft³
